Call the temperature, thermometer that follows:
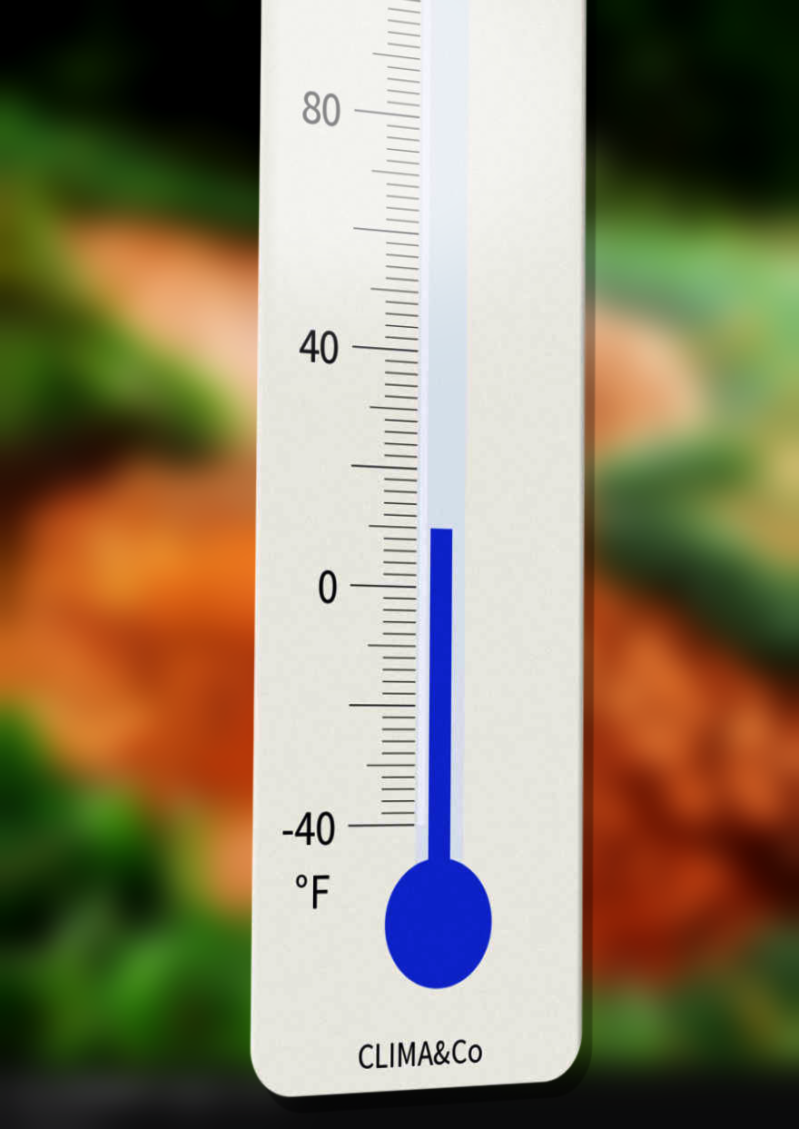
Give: 10 °F
